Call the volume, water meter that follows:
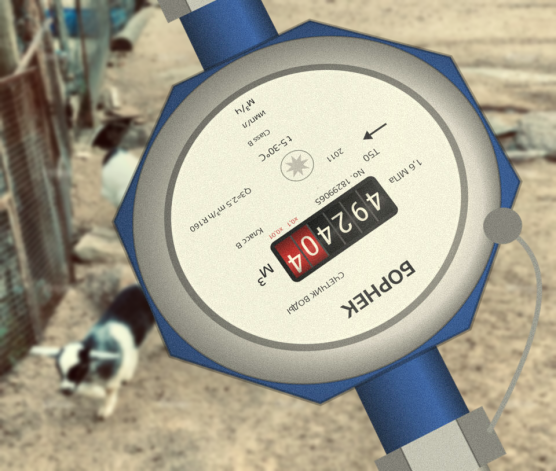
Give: 4924.04 m³
